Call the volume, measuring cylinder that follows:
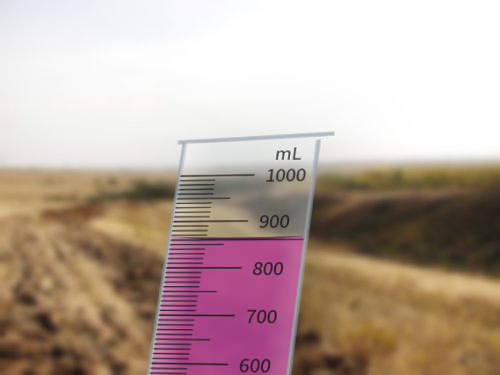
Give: 860 mL
